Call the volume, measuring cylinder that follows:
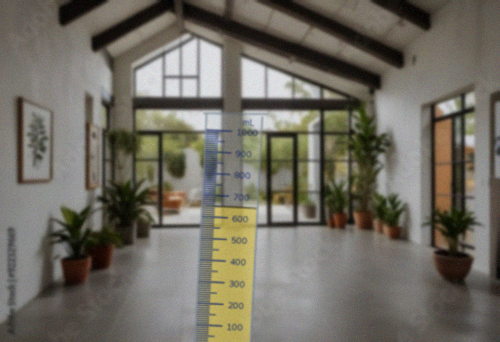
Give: 650 mL
